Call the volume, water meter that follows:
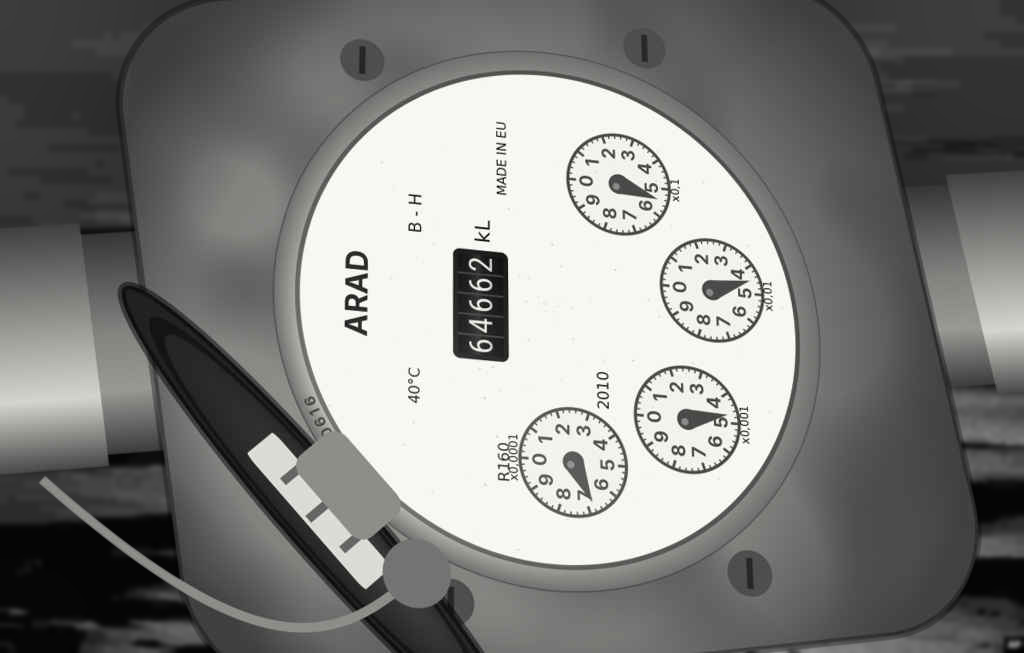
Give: 64662.5446 kL
